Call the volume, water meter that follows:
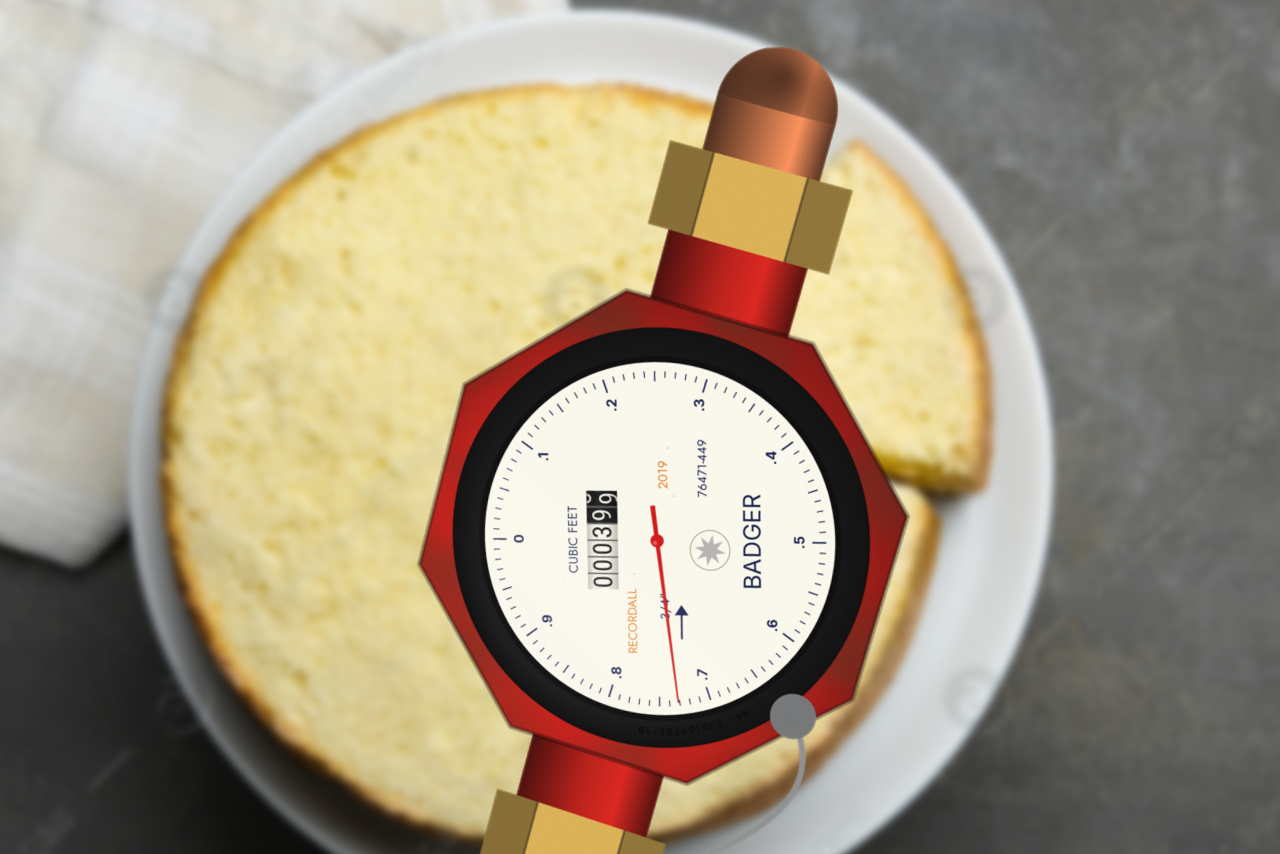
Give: 398.73 ft³
